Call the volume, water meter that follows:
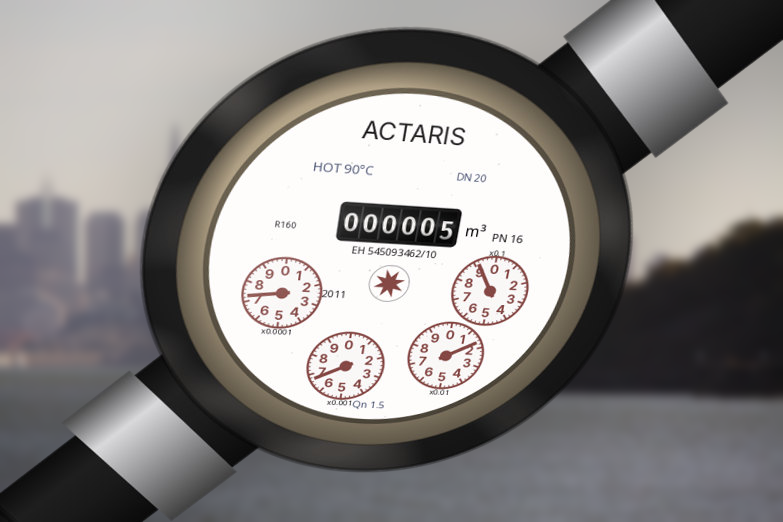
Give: 4.9167 m³
